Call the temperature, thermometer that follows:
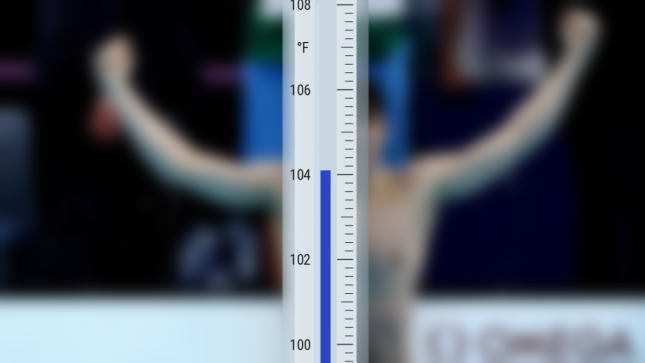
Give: 104.1 °F
